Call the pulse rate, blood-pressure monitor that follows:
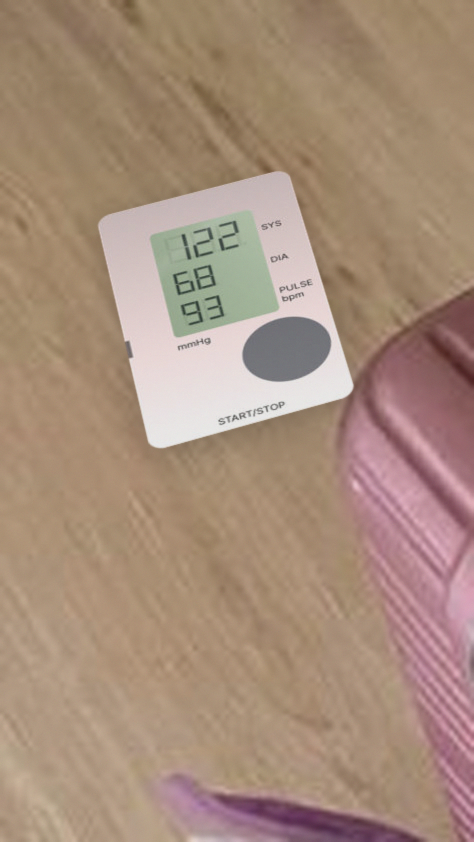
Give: 93 bpm
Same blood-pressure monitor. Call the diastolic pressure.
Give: 68 mmHg
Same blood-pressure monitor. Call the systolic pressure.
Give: 122 mmHg
